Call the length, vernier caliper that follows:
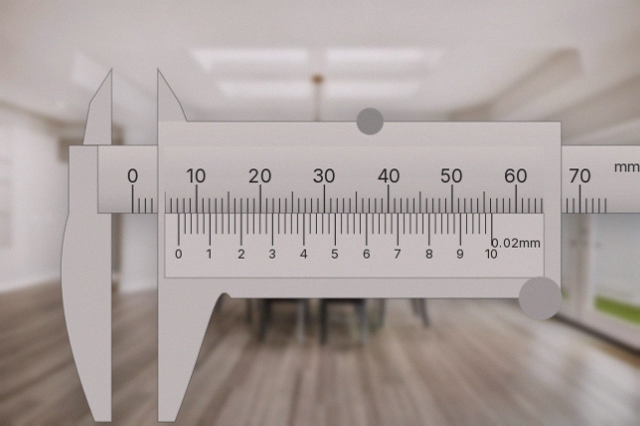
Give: 7.2 mm
